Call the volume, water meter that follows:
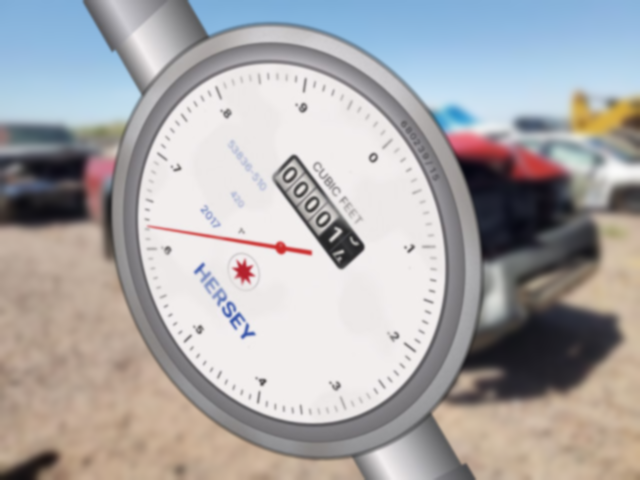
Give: 13.62 ft³
